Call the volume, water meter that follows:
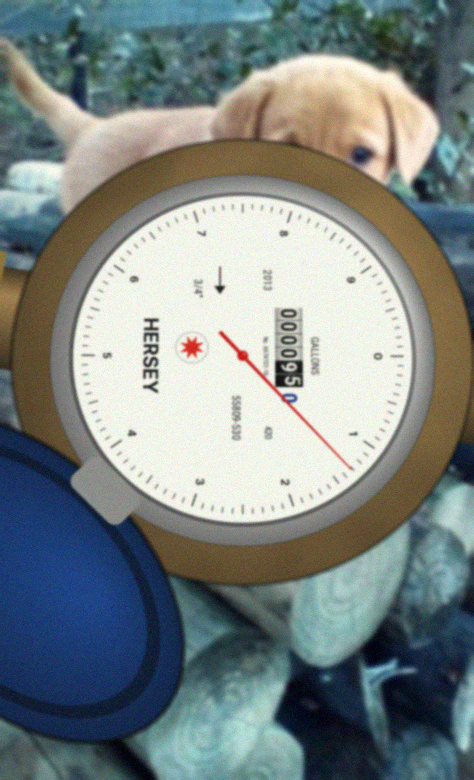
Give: 951.3 gal
